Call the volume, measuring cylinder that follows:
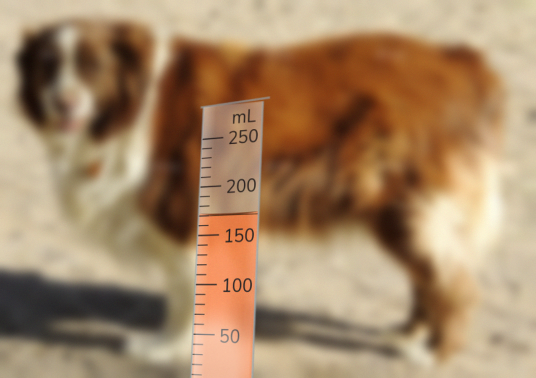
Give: 170 mL
